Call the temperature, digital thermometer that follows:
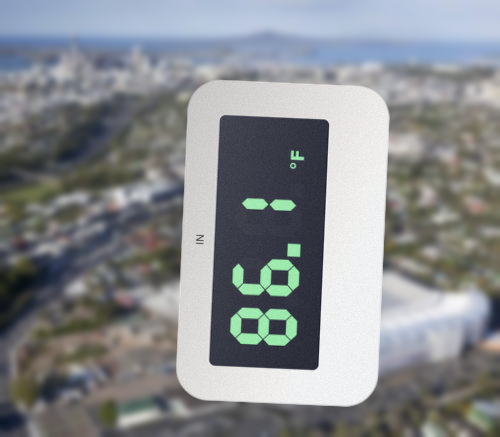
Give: 86.1 °F
